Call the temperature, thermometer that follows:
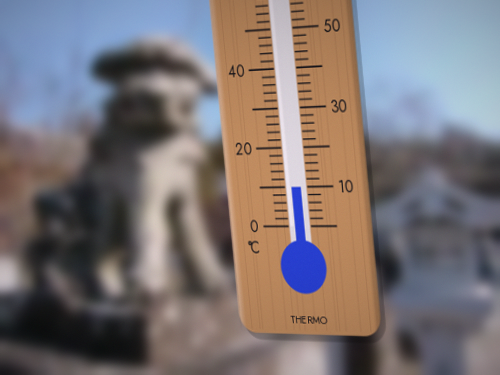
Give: 10 °C
